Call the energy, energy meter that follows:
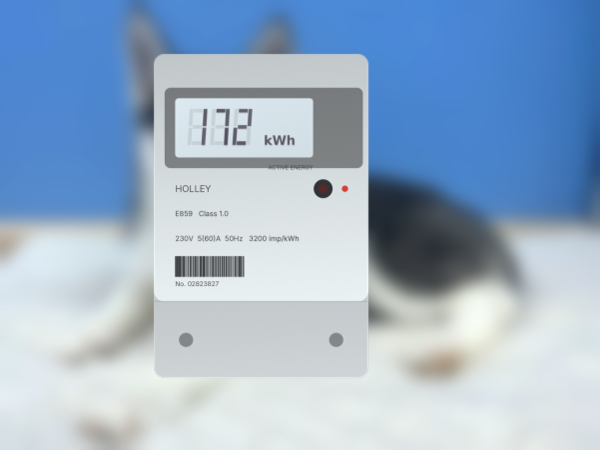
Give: 172 kWh
